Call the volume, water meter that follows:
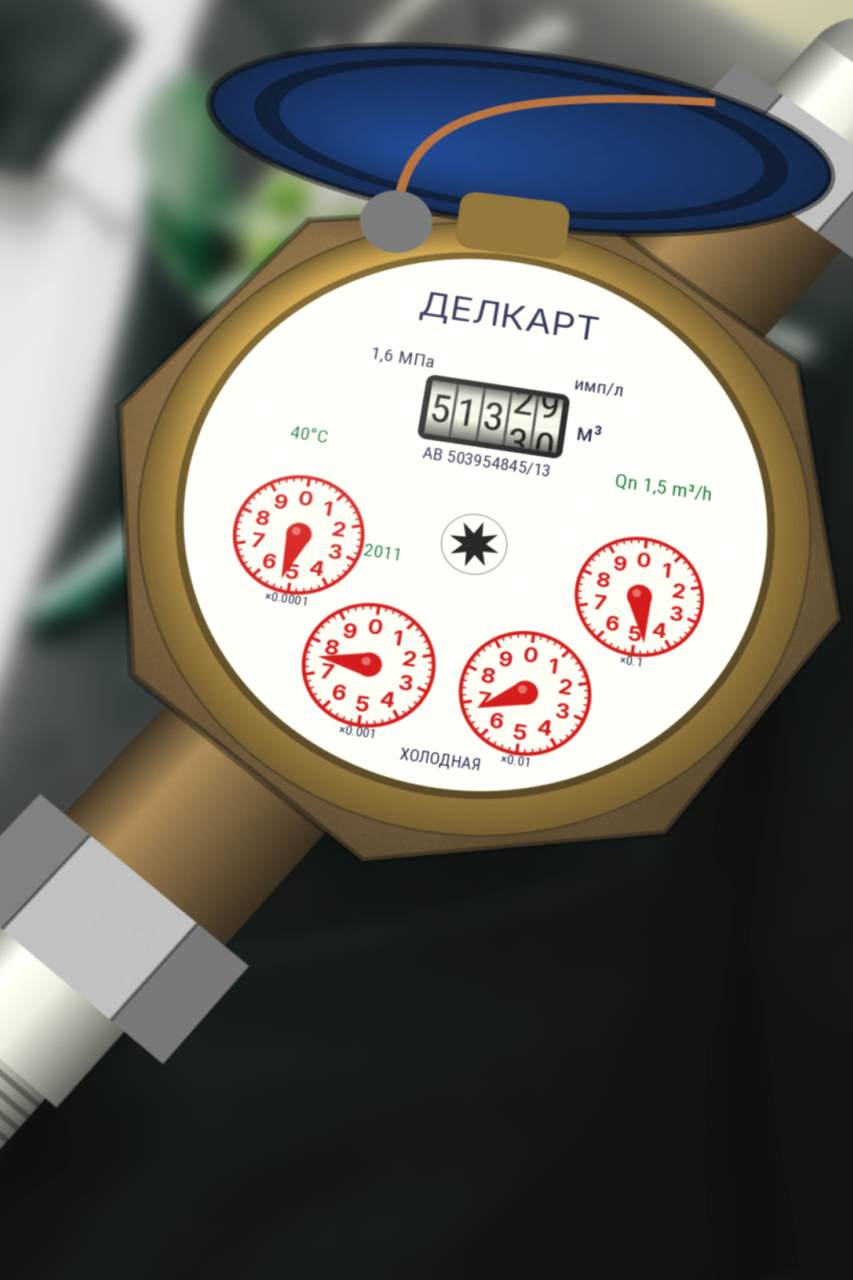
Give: 51329.4675 m³
